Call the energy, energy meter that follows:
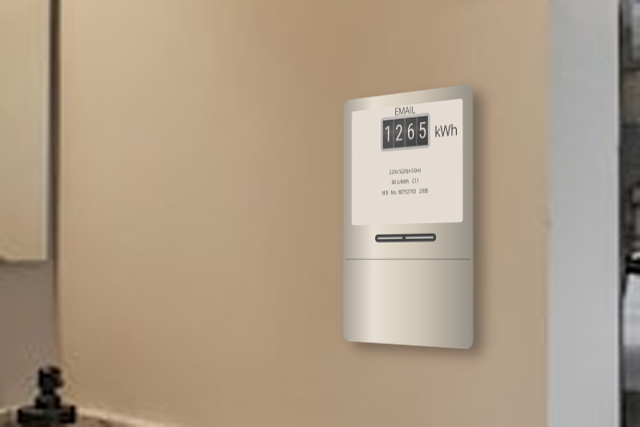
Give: 1265 kWh
